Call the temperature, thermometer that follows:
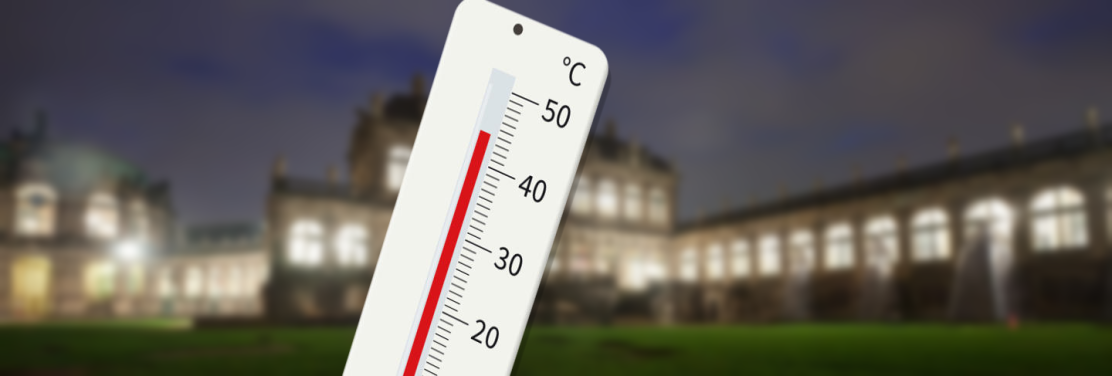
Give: 44 °C
